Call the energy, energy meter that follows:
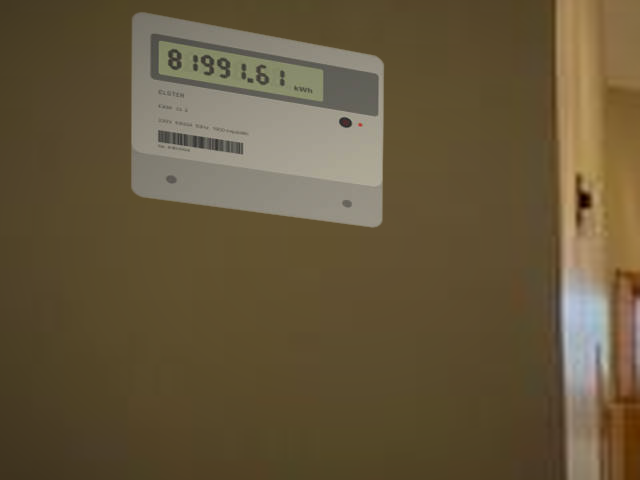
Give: 81991.61 kWh
